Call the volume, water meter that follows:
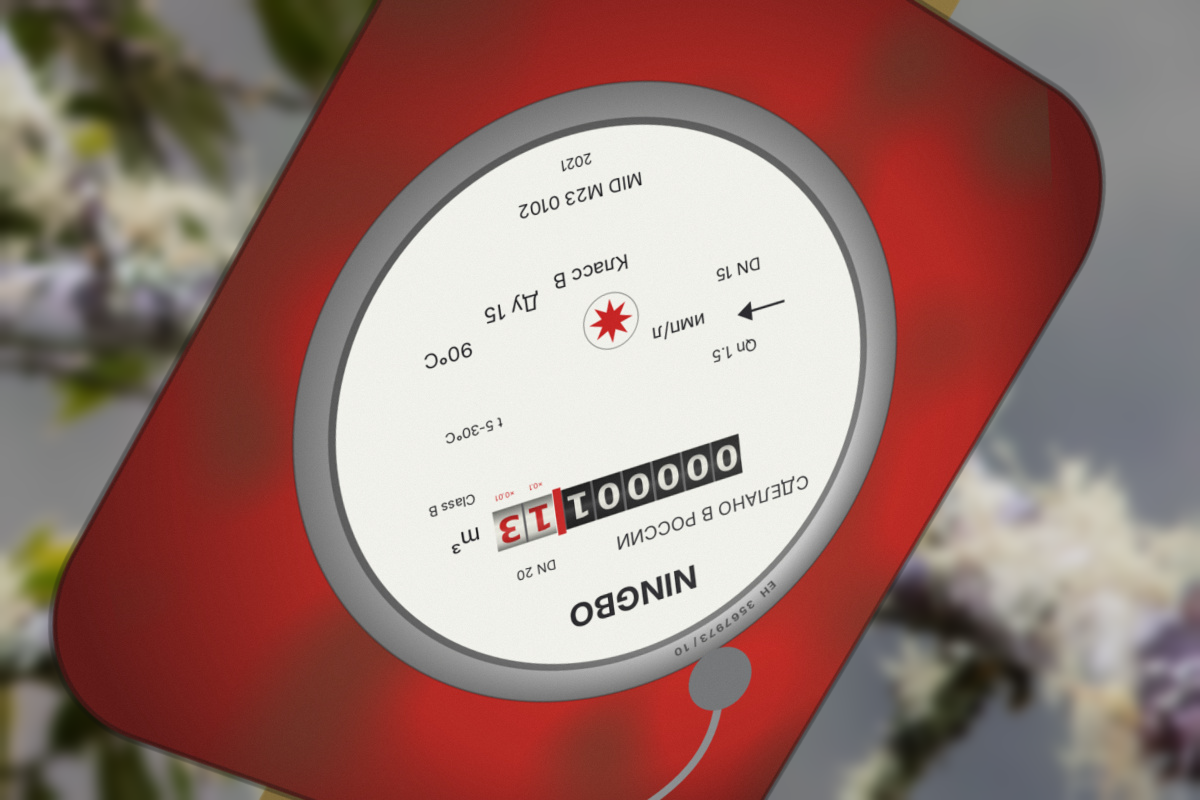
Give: 1.13 m³
